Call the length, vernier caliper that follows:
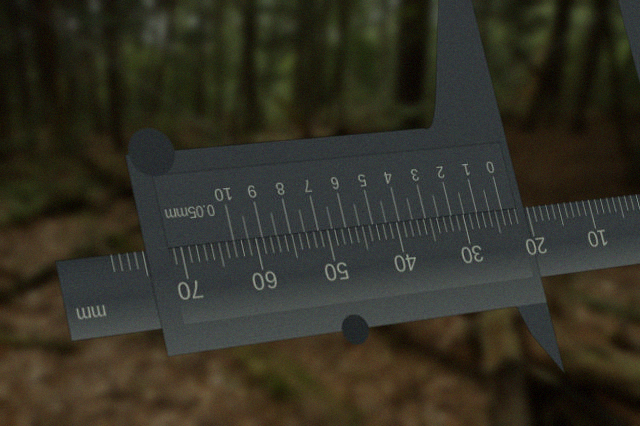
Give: 24.0 mm
